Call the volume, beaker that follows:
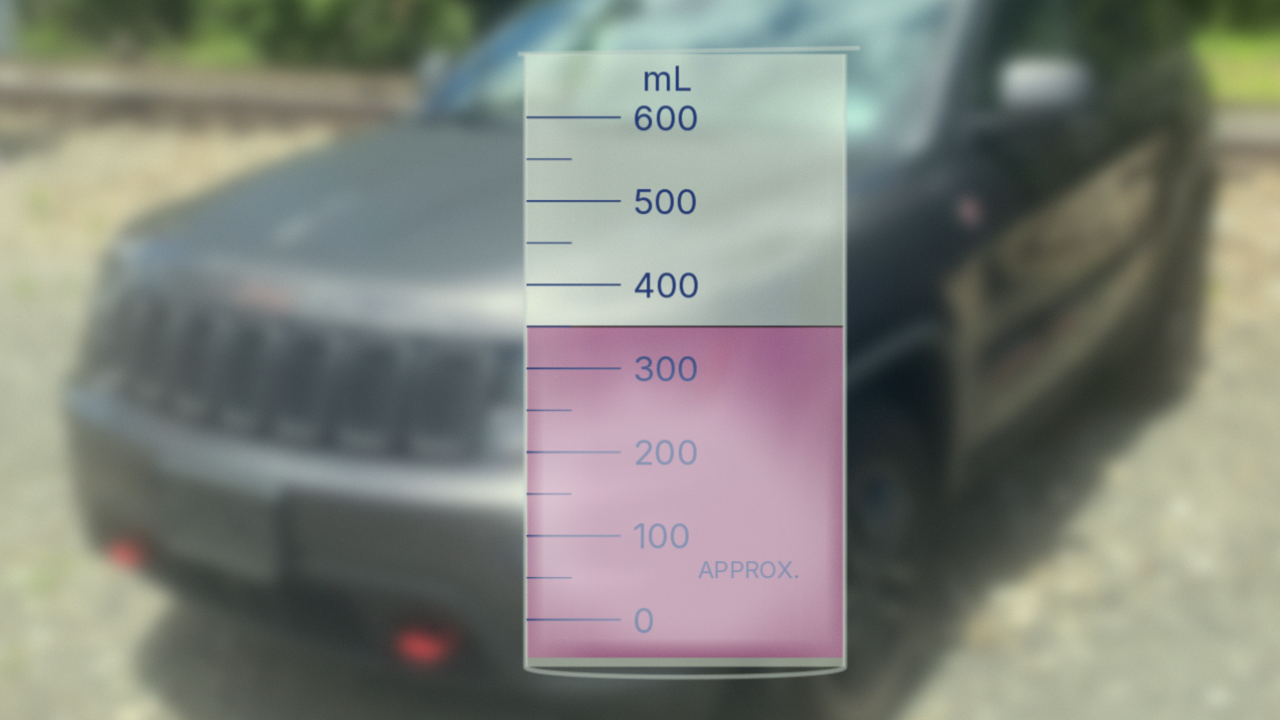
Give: 350 mL
